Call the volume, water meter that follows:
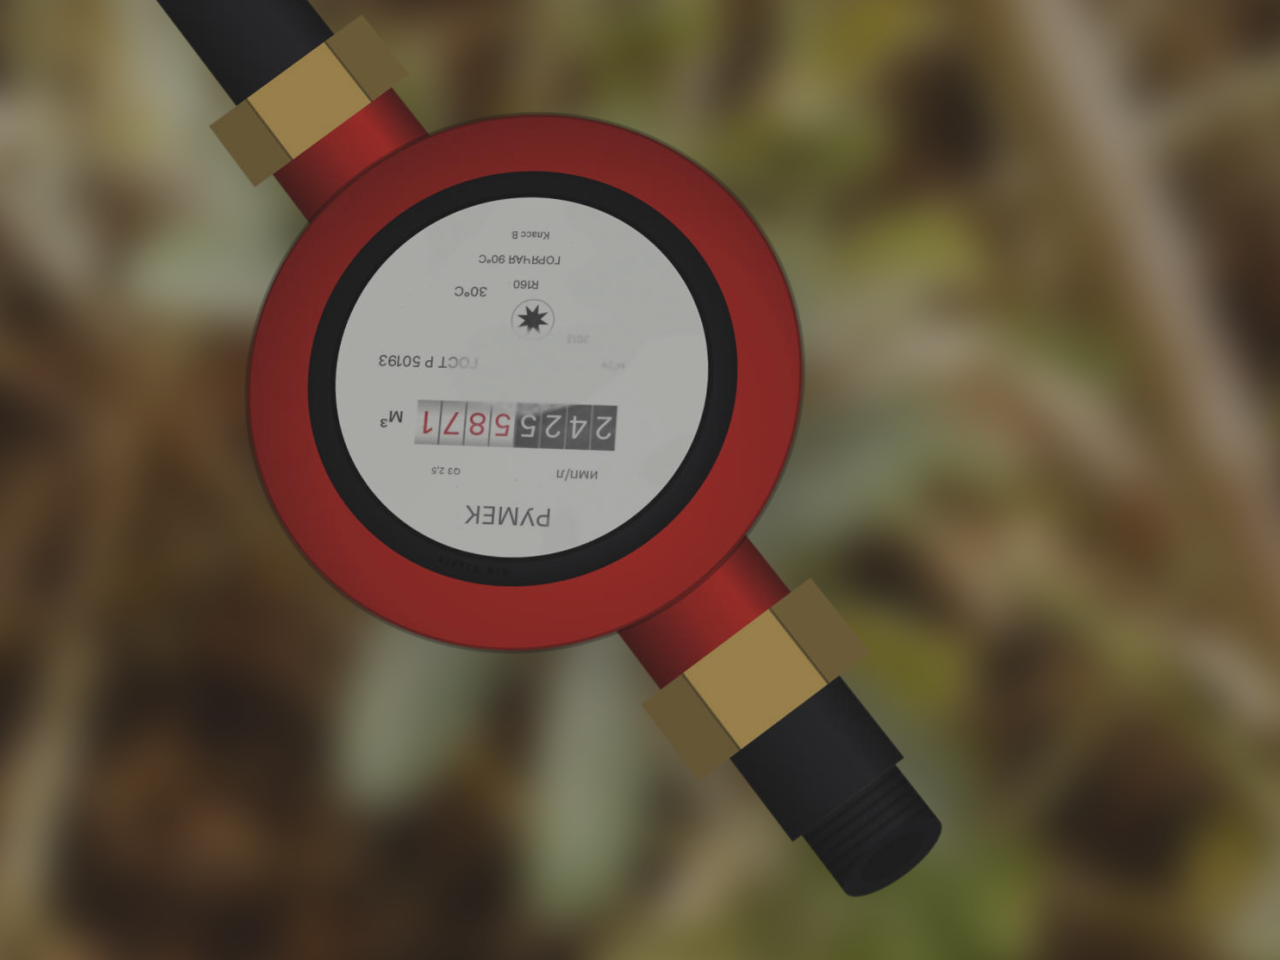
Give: 2425.5871 m³
